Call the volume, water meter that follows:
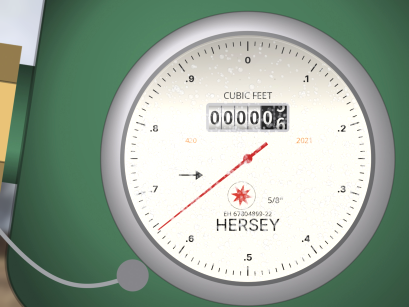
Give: 5.64 ft³
